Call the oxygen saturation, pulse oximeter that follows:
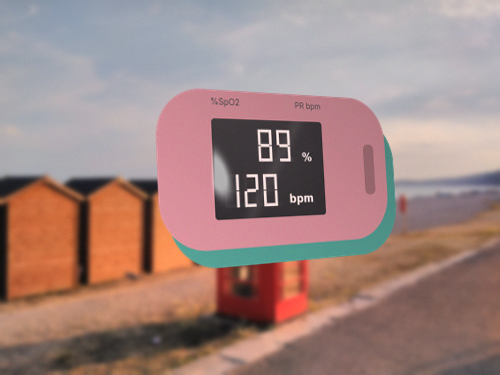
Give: 89 %
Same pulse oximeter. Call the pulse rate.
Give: 120 bpm
